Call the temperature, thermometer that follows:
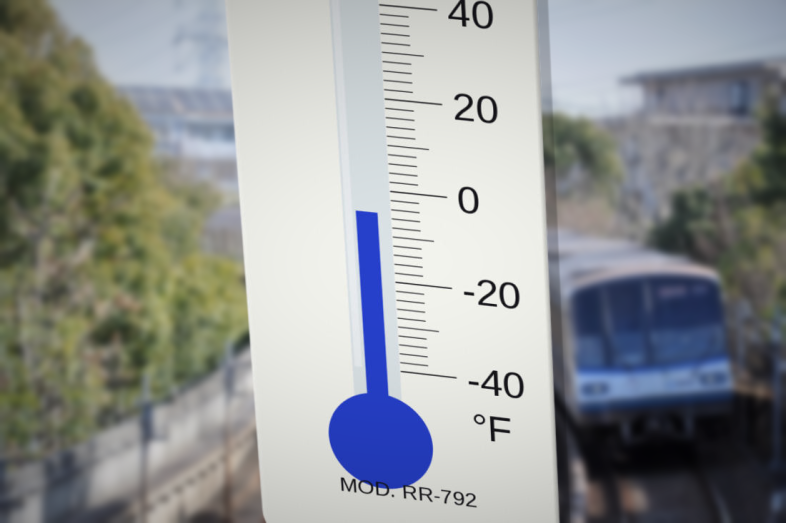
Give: -5 °F
